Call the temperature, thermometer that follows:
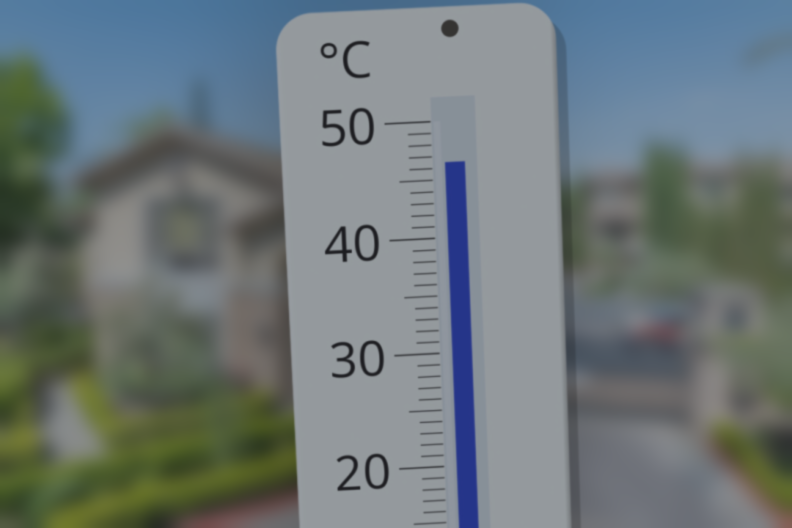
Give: 46.5 °C
